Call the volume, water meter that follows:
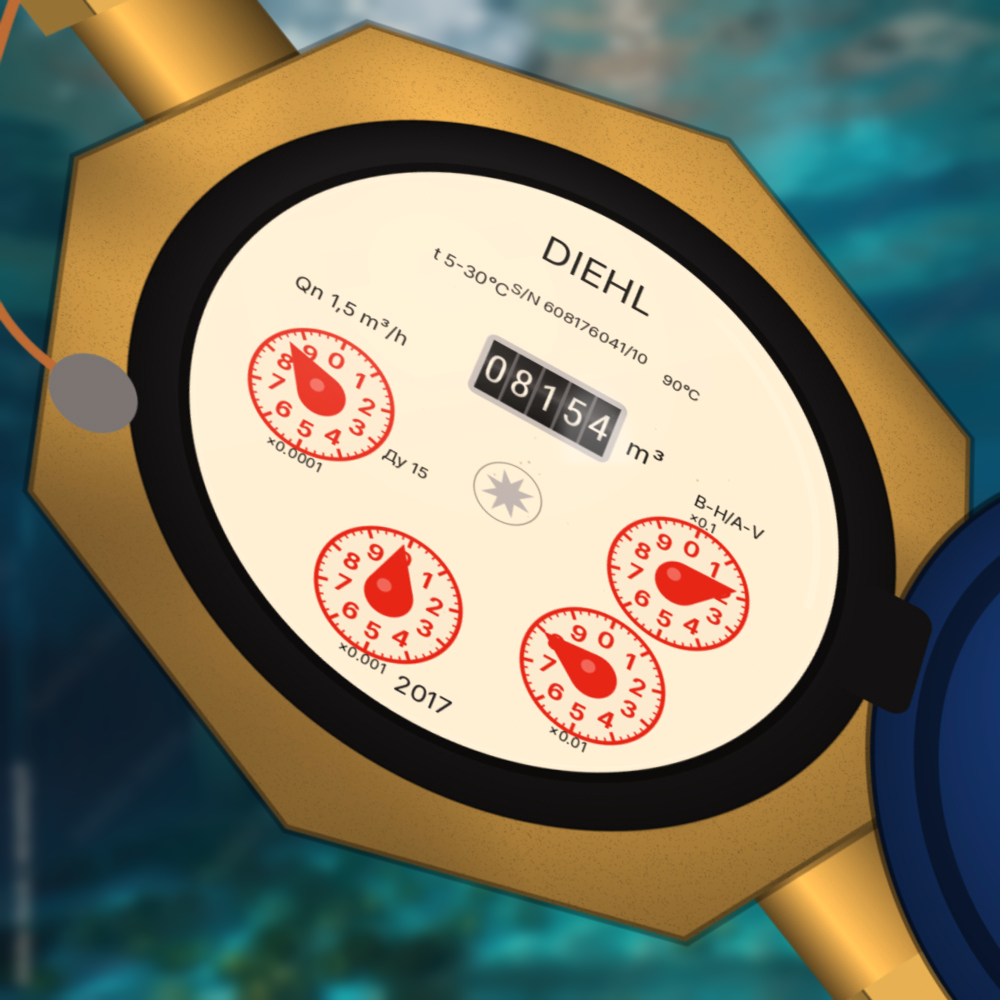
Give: 8154.1798 m³
